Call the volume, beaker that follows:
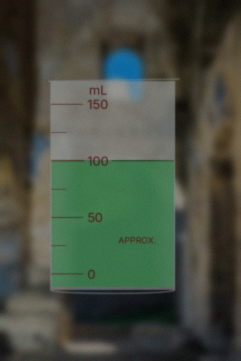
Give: 100 mL
